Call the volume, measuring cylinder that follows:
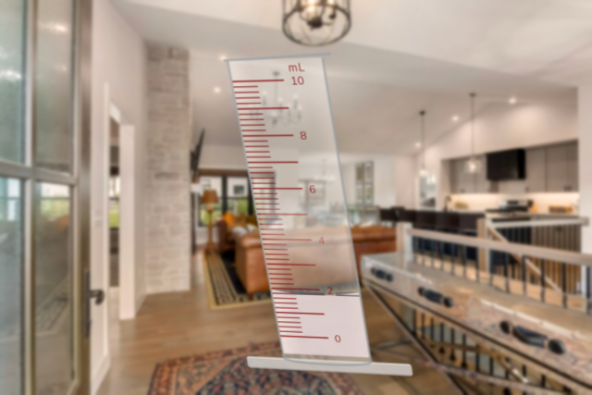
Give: 1.8 mL
